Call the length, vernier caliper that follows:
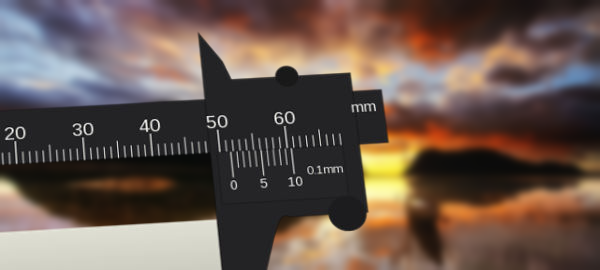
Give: 51.6 mm
